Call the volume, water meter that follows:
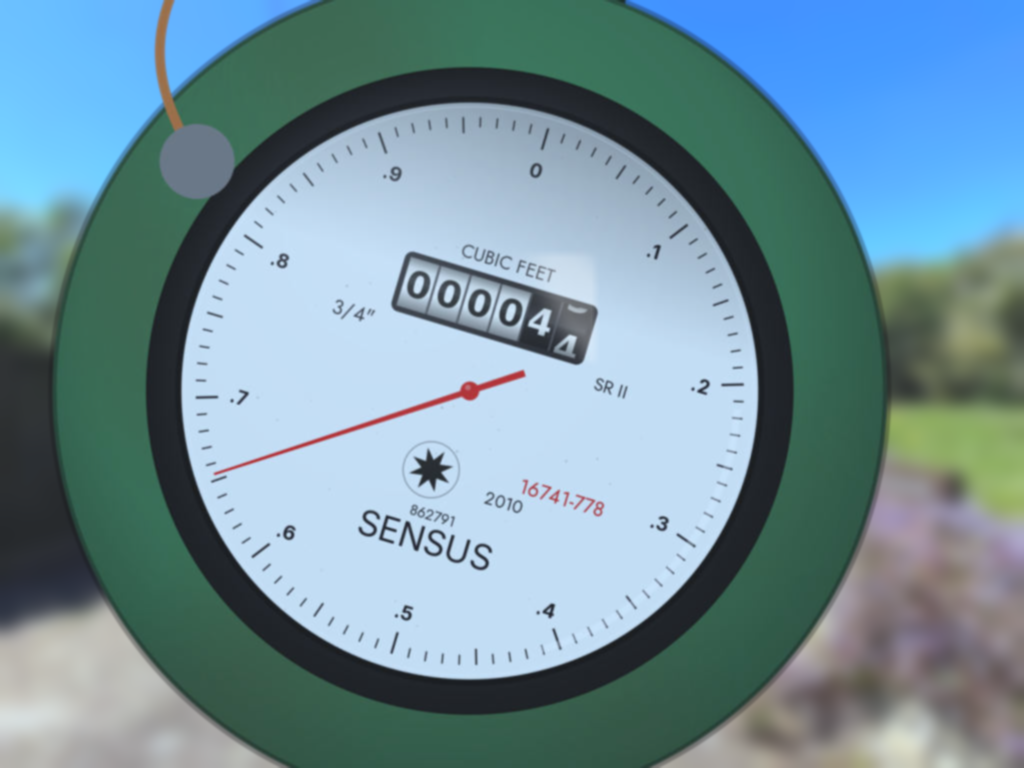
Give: 43.65 ft³
